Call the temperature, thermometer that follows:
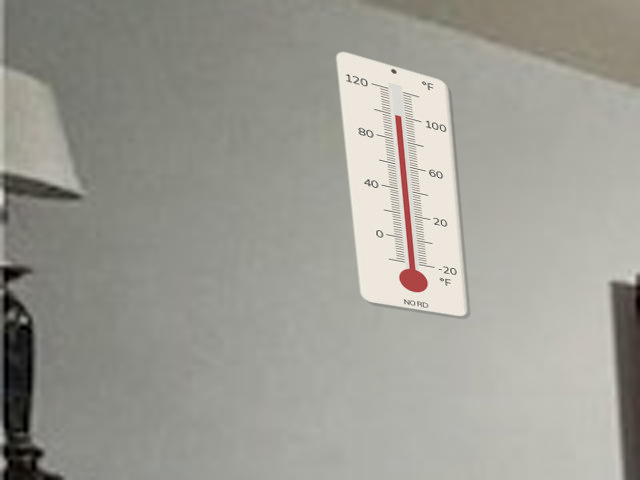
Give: 100 °F
